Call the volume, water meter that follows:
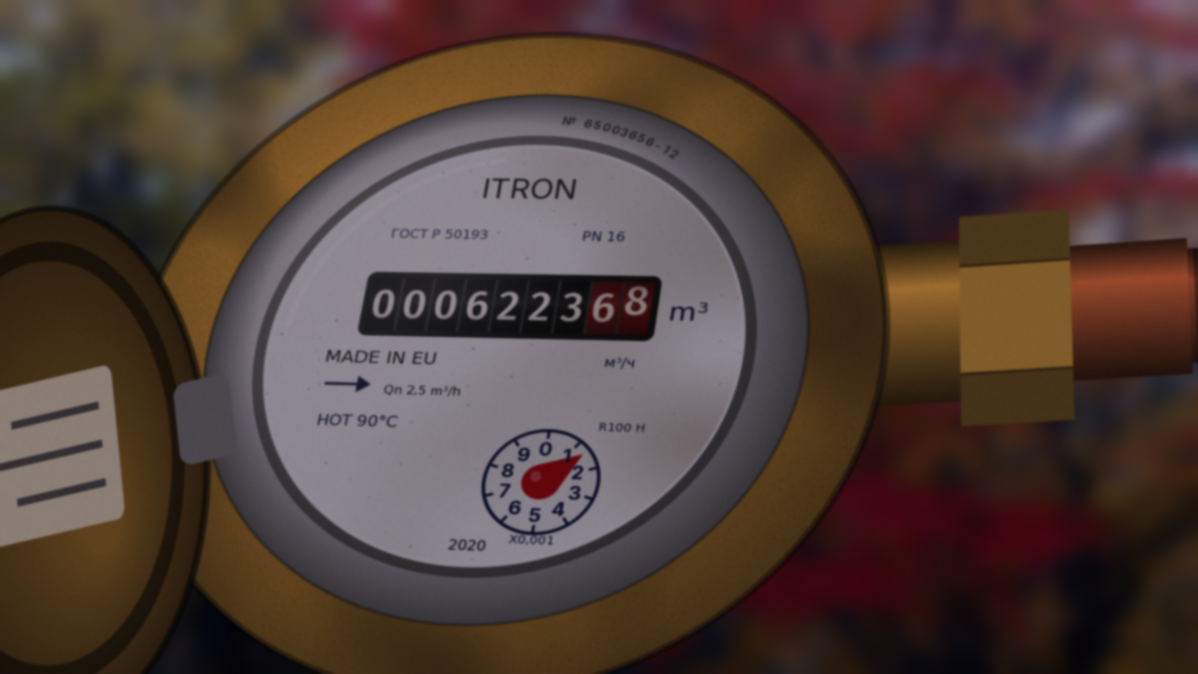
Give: 6223.681 m³
